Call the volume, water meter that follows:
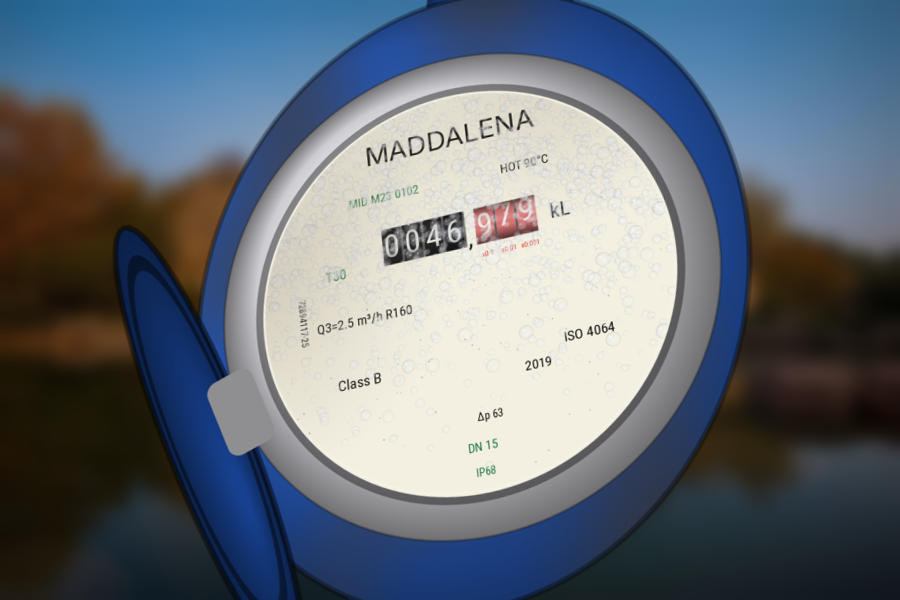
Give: 46.979 kL
